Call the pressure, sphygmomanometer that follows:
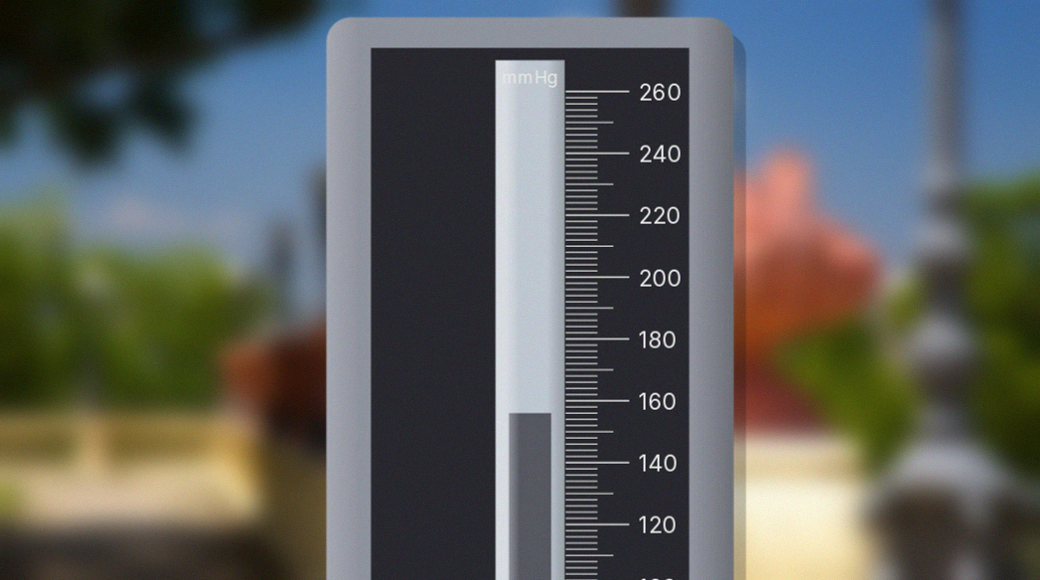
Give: 156 mmHg
